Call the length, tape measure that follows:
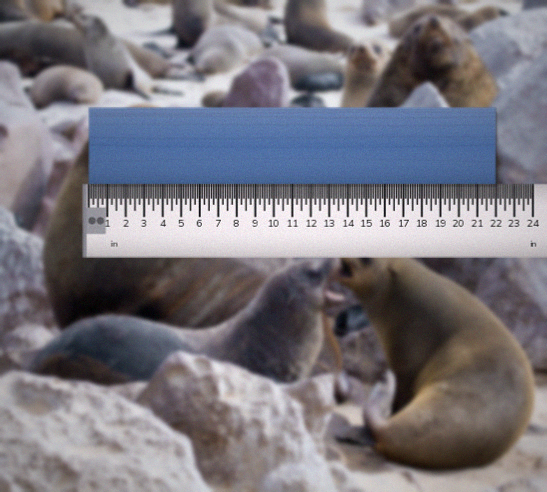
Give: 22 in
